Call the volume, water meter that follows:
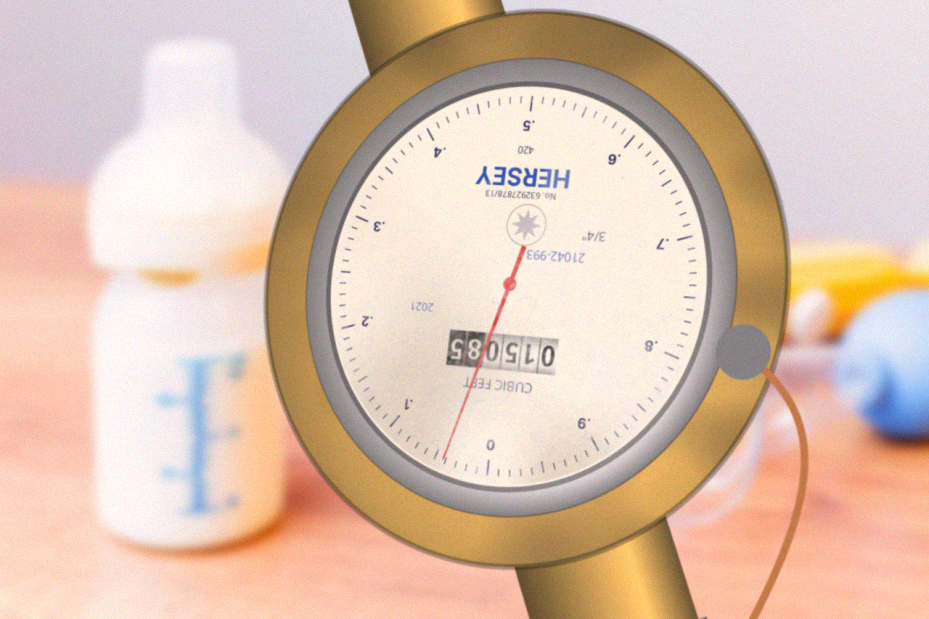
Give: 15085.04 ft³
